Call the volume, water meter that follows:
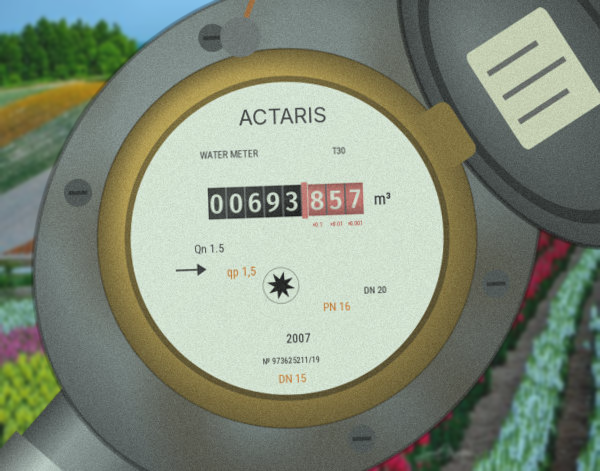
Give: 693.857 m³
